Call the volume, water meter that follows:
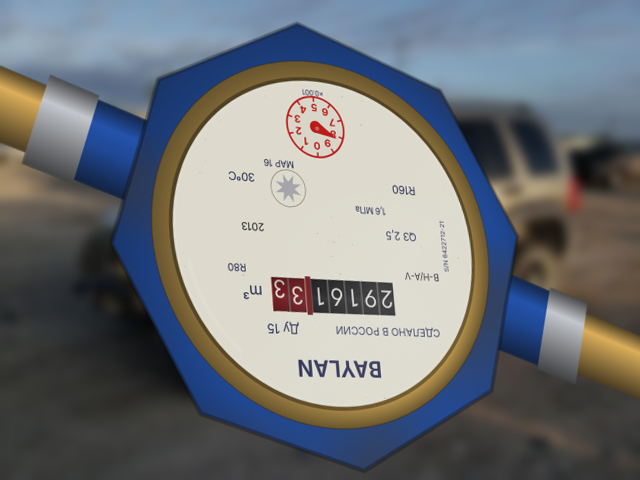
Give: 29161.328 m³
